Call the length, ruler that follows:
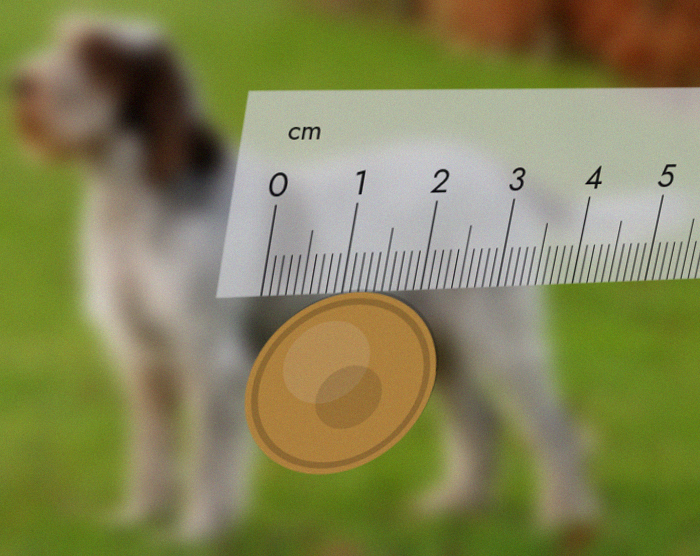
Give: 2.4 cm
